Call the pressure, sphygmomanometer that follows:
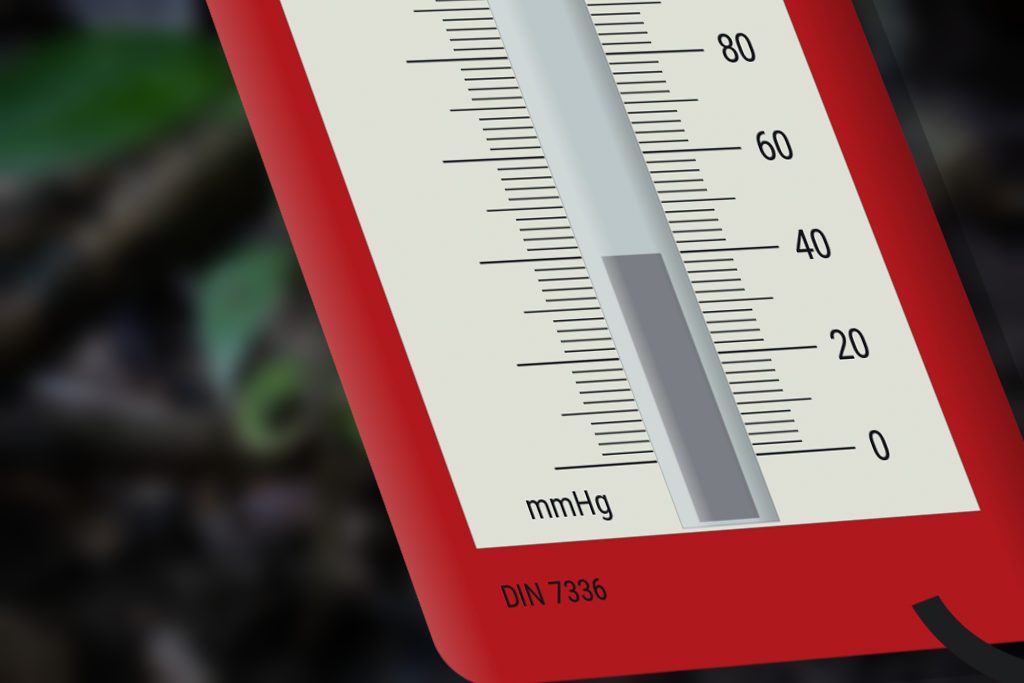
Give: 40 mmHg
